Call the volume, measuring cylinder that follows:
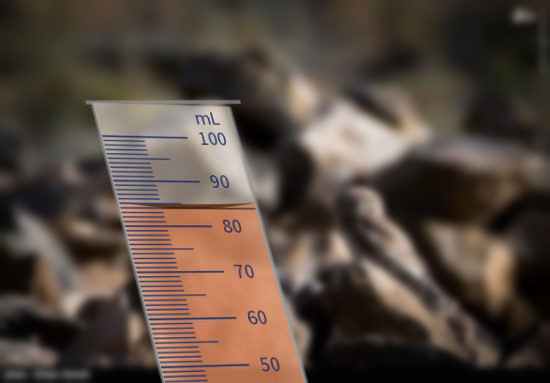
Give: 84 mL
